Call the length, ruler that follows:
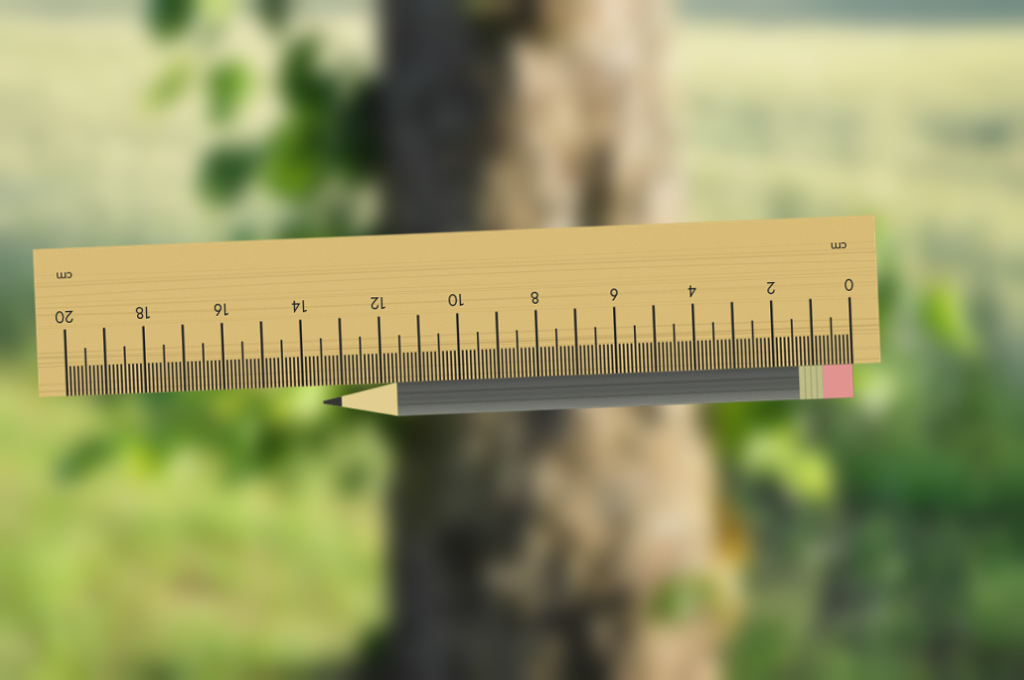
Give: 13.5 cm
